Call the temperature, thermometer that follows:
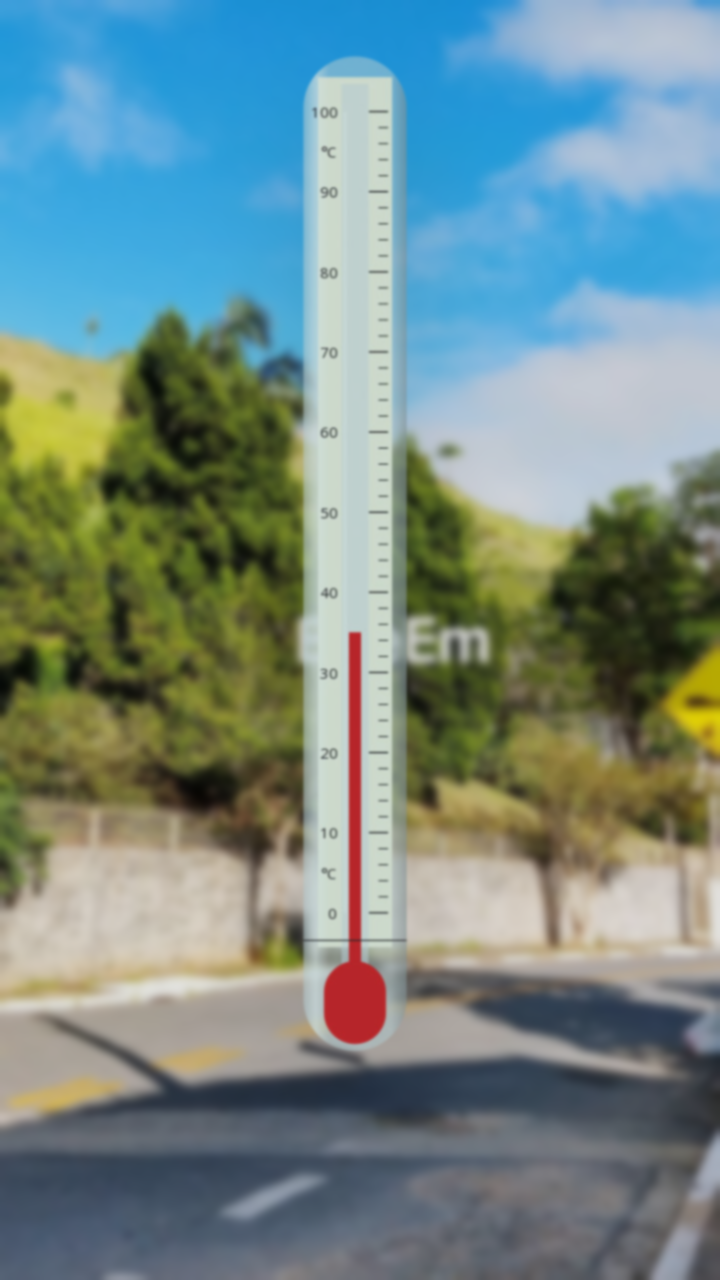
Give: 35 °C
